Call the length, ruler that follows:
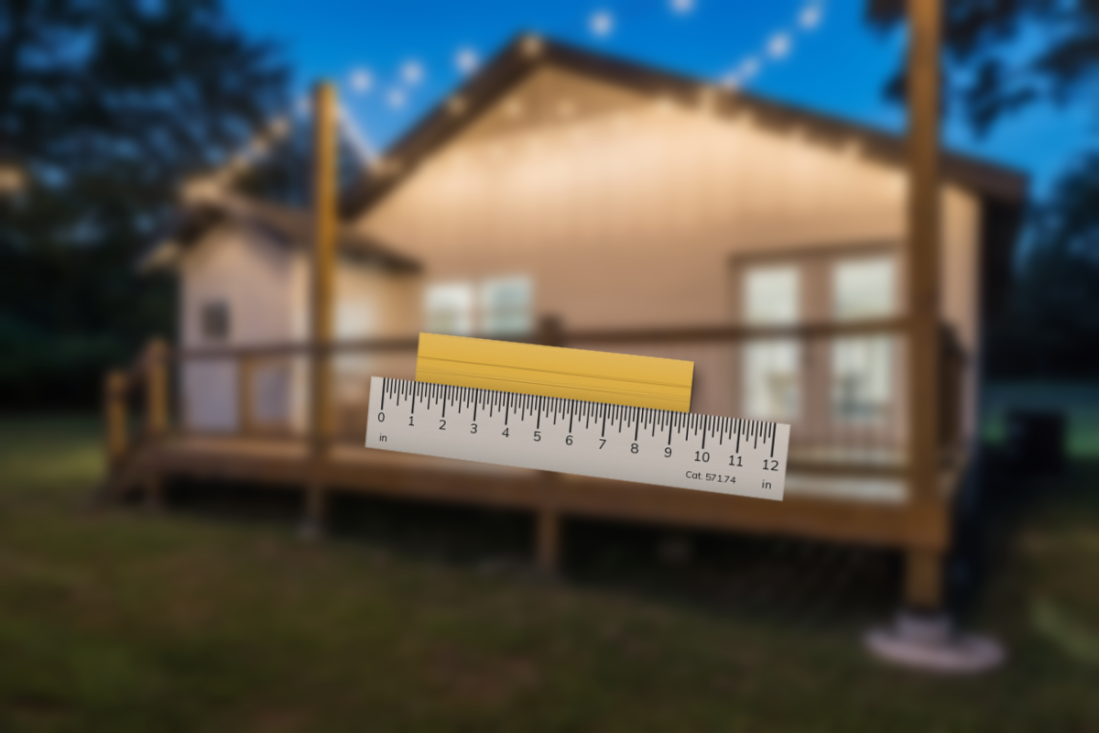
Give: 8.5 in
